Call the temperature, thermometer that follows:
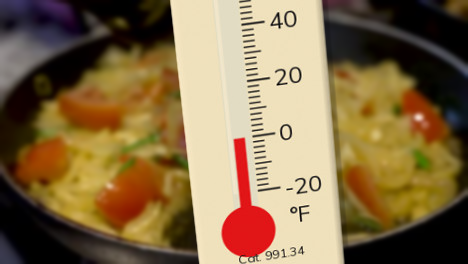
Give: 0 °F
